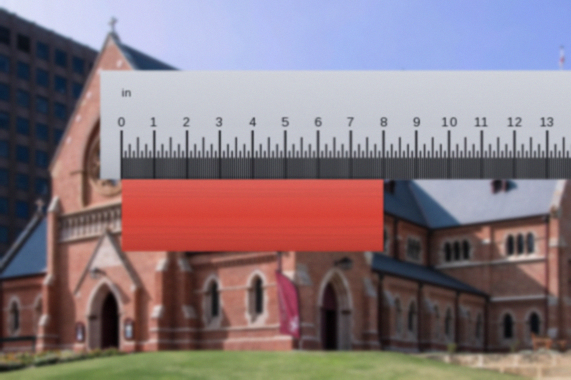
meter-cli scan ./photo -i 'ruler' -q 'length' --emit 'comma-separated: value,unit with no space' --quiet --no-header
8,in
